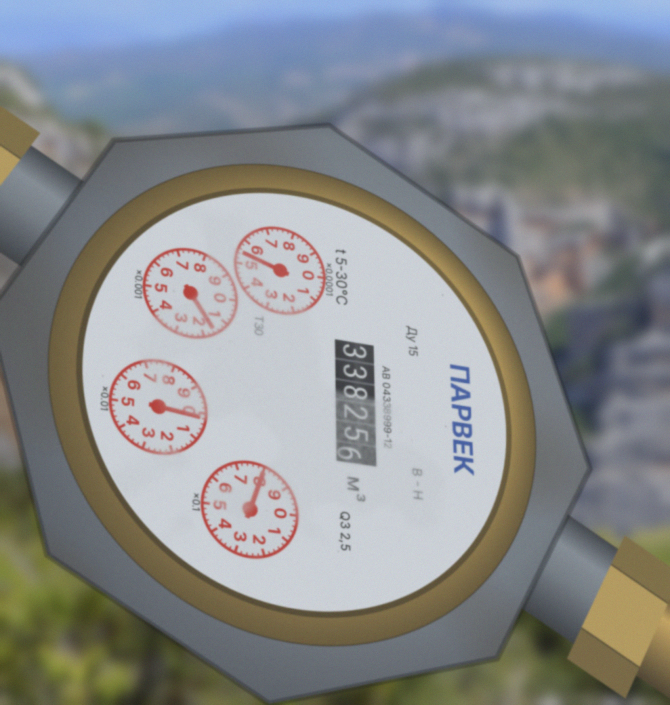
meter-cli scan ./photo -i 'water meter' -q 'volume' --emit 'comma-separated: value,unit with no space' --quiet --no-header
338255.8015,m³
